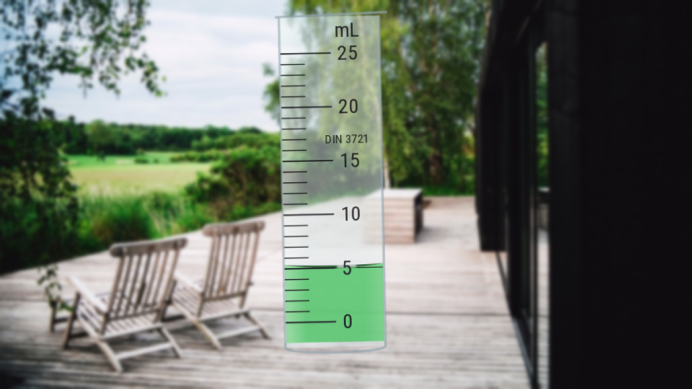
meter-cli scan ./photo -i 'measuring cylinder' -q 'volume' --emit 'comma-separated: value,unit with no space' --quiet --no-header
5,mL
